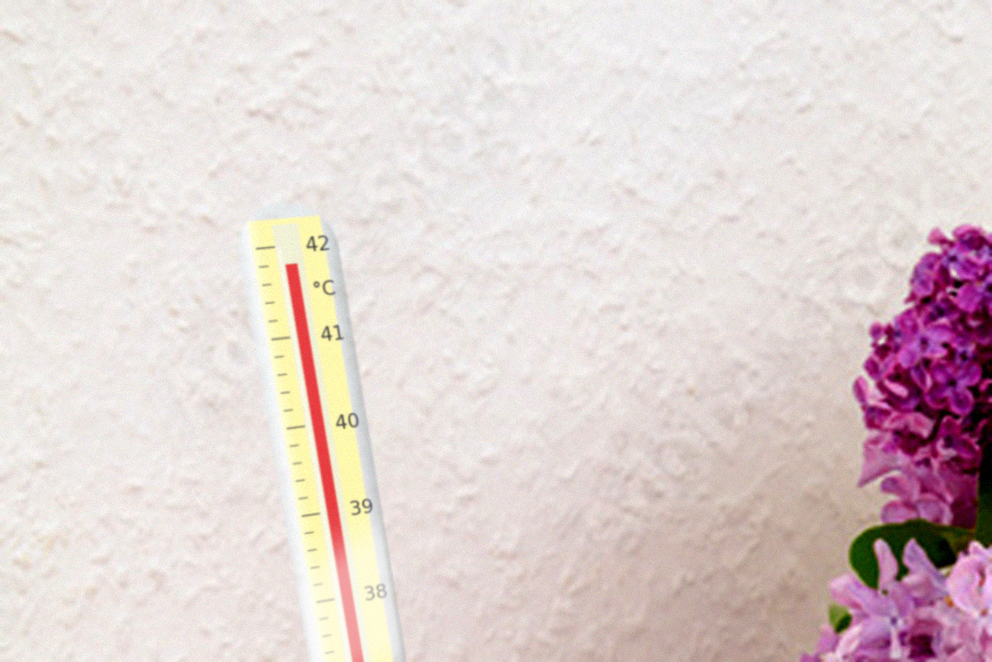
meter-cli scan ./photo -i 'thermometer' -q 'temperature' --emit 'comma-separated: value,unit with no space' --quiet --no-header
41.8,°C
